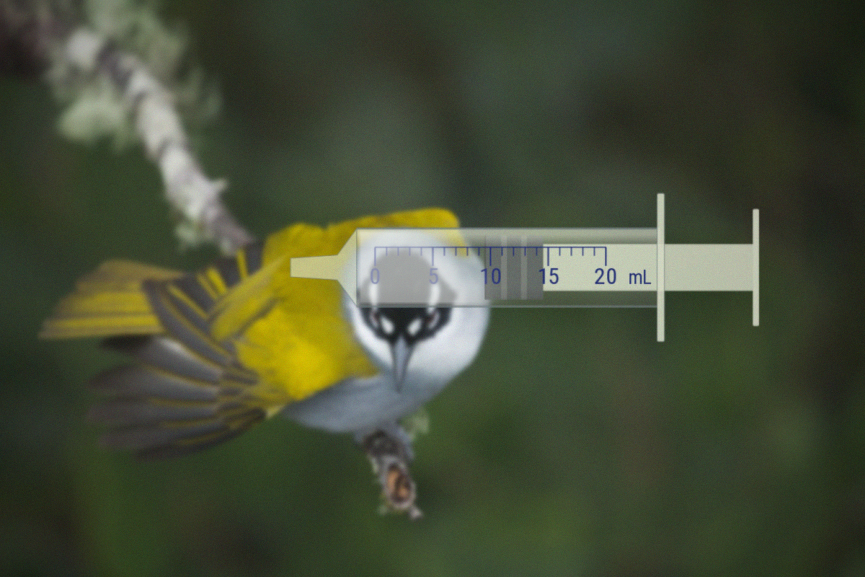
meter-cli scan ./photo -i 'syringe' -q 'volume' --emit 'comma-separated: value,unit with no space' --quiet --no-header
9.5,mL
